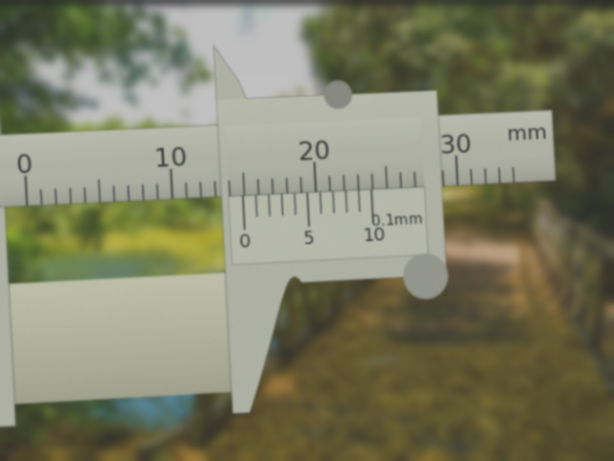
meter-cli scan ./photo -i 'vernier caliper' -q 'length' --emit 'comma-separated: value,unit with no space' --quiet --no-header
14.9,mm
